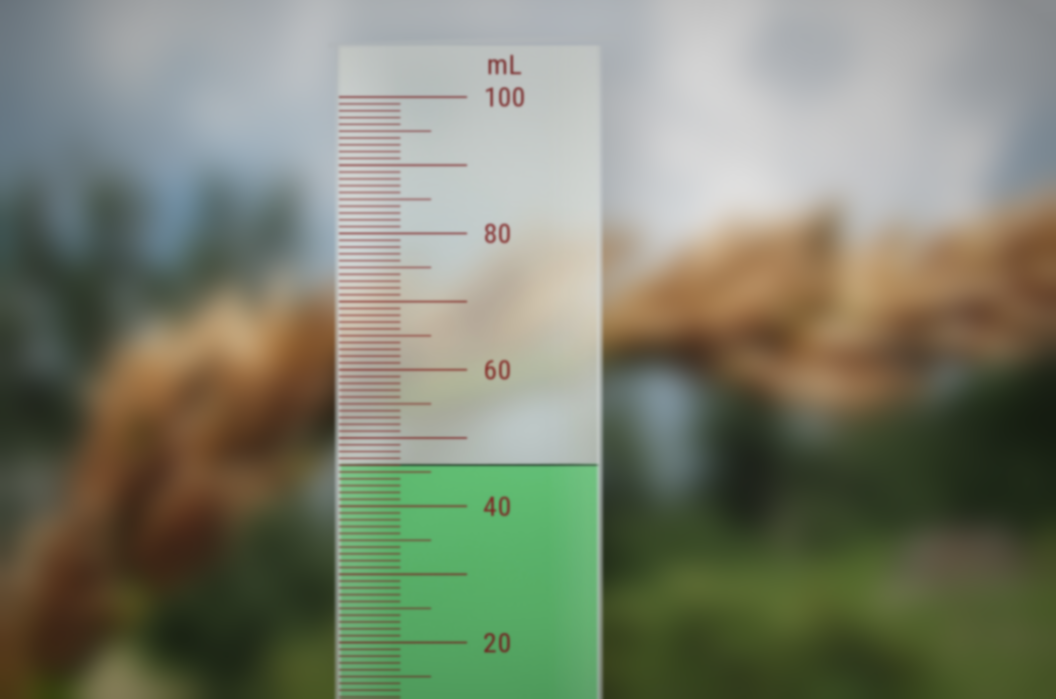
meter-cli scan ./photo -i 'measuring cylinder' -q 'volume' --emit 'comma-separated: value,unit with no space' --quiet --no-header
46,mL
